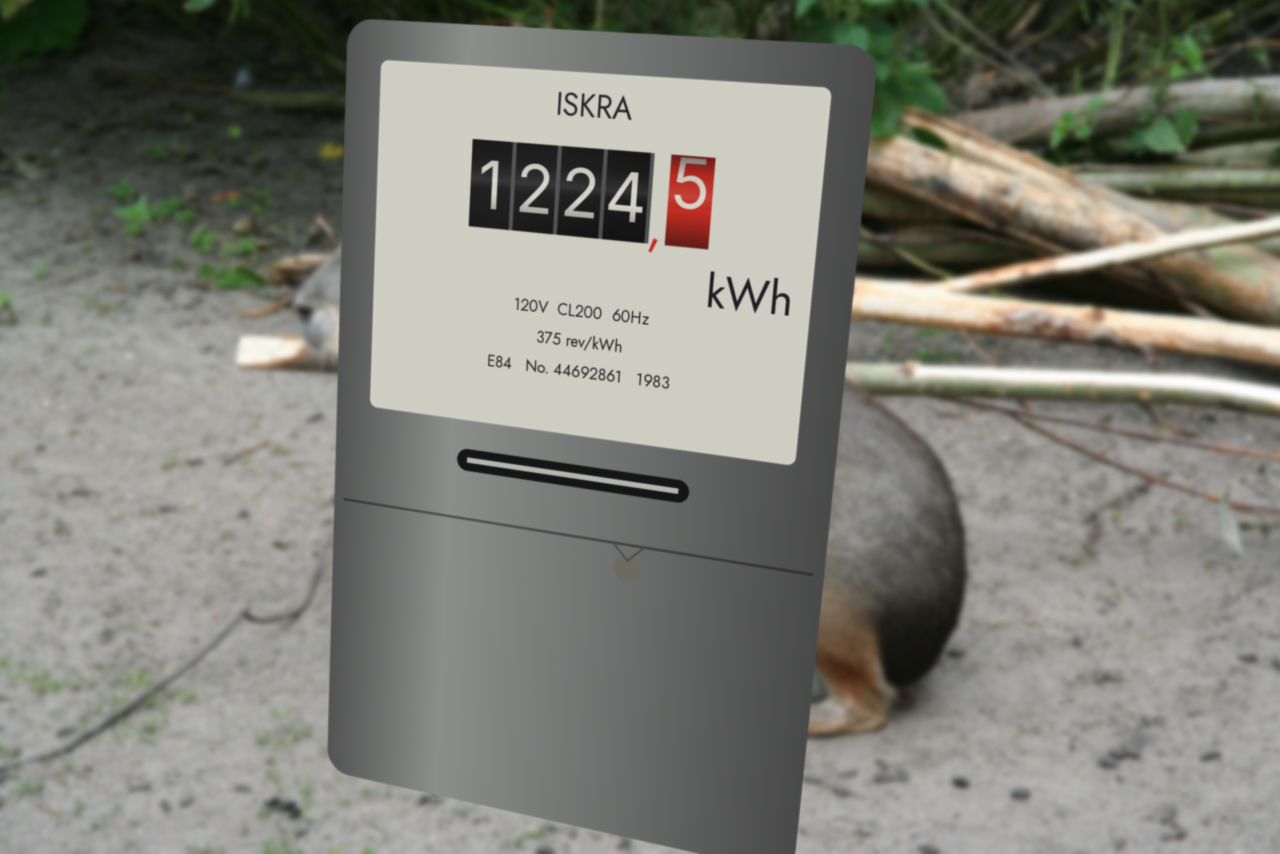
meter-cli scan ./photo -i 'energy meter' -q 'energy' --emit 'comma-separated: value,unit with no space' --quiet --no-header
1224.5,kWh
